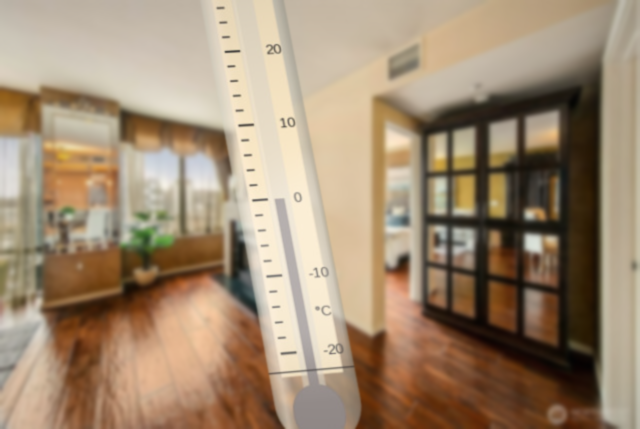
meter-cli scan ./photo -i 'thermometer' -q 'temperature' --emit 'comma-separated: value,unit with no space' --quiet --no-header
0,°C
